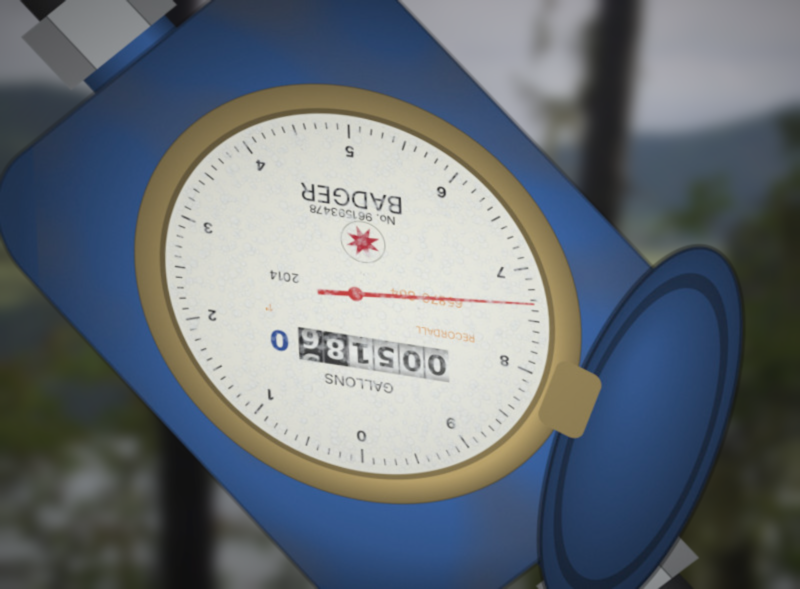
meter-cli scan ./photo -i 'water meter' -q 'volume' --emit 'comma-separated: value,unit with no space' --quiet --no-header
51857.3,gal
